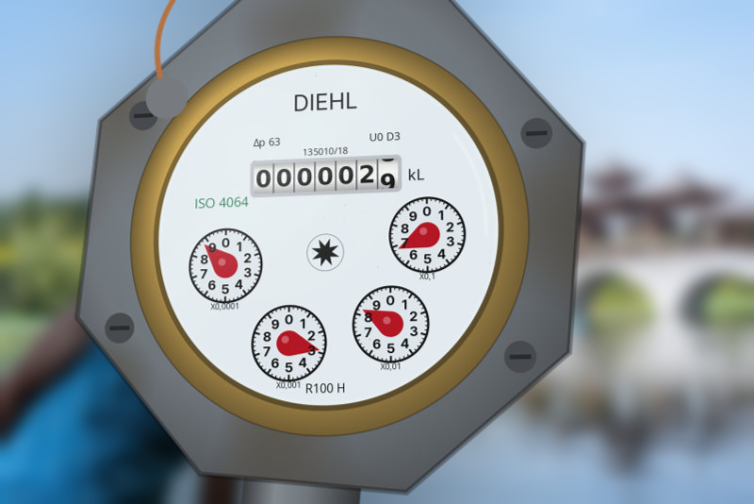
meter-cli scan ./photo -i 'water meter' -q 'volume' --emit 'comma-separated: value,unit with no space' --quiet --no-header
28.6828,kL
